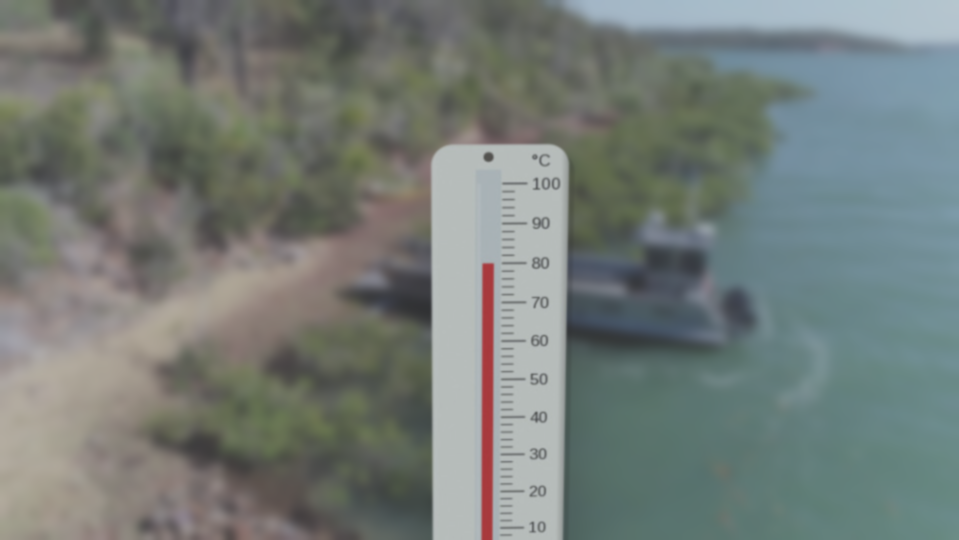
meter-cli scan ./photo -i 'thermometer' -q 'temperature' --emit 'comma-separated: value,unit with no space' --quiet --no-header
80,°C
